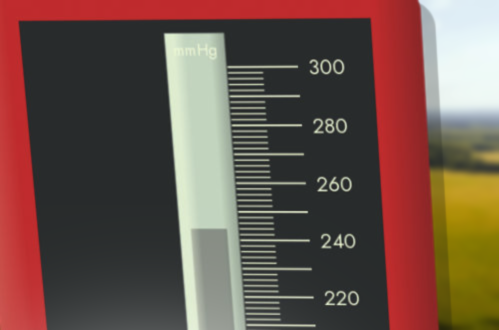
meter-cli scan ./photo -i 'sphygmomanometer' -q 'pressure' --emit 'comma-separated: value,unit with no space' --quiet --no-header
244,mmHg
